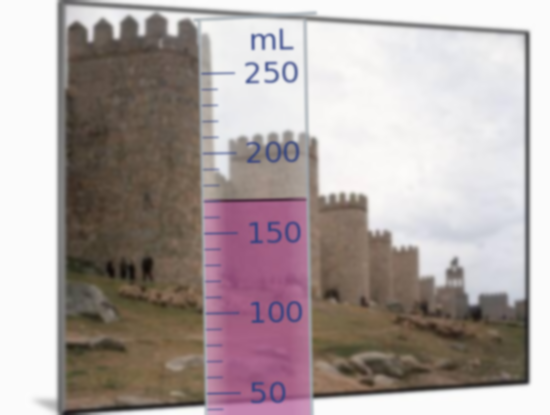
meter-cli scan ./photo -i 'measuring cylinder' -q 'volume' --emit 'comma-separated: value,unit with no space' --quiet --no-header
170,mL
